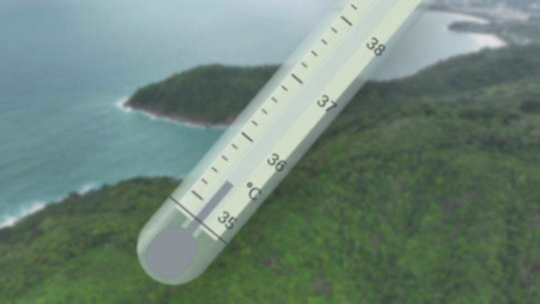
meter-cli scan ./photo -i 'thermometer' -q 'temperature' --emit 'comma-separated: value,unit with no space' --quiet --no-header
35.4,°C
